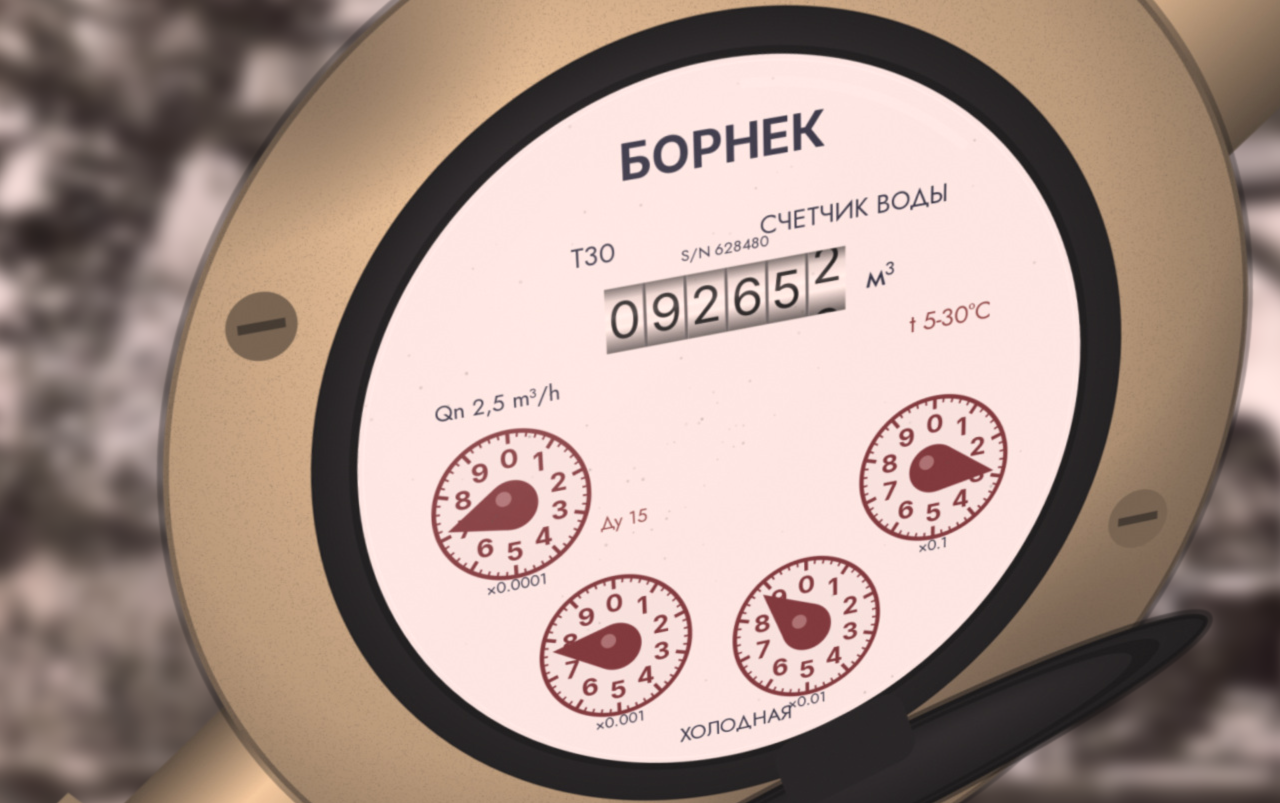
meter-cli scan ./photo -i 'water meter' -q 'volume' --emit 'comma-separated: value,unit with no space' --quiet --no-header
92652.2877,m³
